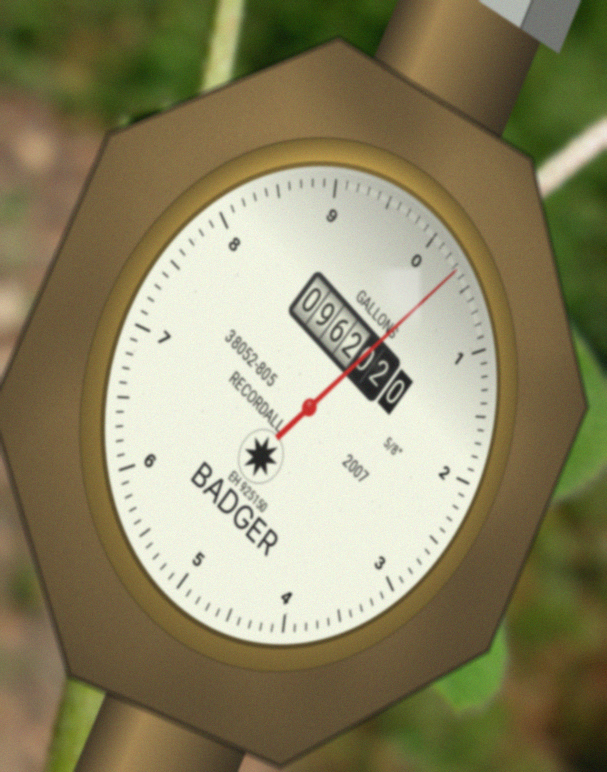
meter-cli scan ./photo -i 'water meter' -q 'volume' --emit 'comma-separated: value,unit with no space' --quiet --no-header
962020.3,gal
